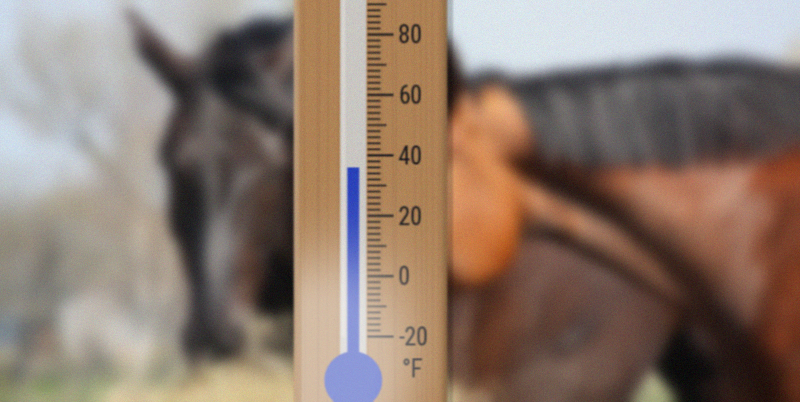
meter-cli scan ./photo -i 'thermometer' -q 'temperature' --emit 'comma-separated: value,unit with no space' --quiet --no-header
36,°F
